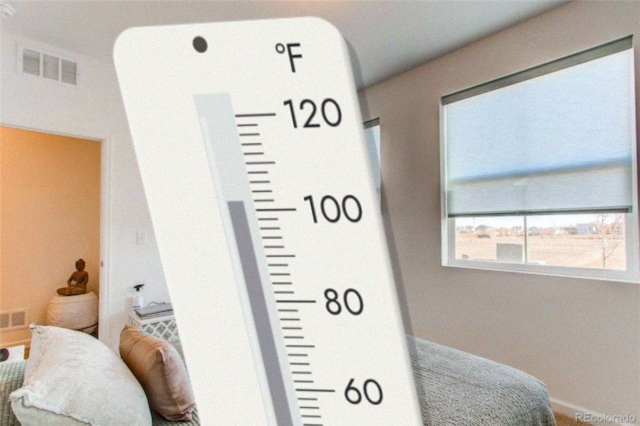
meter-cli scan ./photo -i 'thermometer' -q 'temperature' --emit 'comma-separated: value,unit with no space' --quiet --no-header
102,°F
